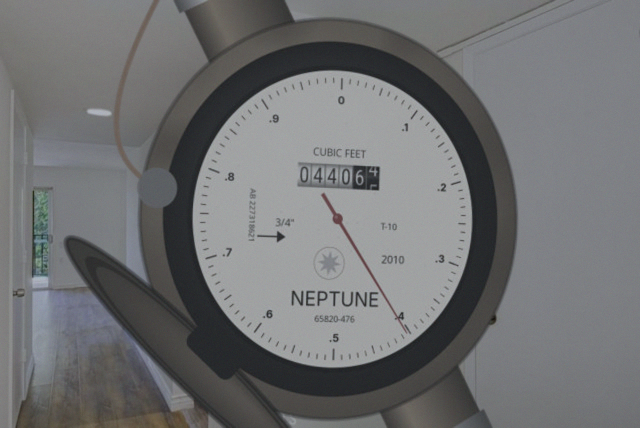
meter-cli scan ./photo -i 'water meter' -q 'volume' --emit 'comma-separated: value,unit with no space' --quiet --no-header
44064.40,ft³
